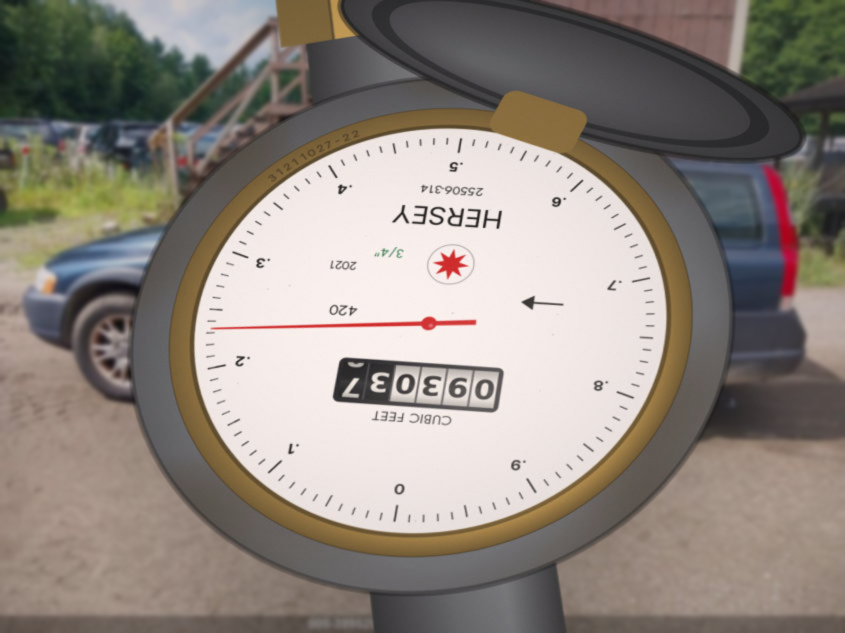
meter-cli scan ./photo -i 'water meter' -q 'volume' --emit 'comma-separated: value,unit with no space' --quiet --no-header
93037.23,ft³
